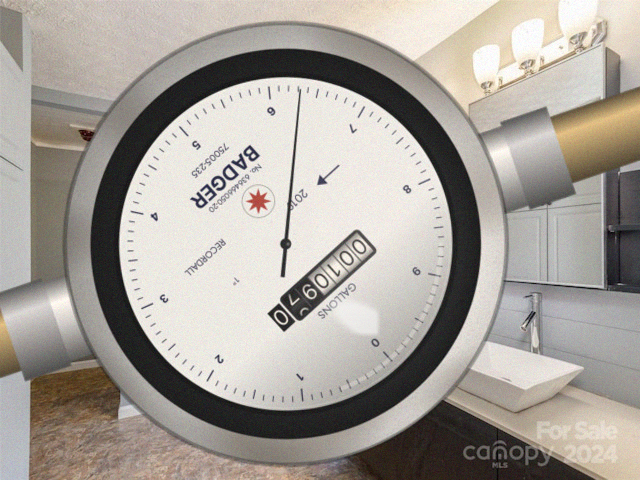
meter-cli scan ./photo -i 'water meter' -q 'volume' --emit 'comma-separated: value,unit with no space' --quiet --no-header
10966.3,gal
